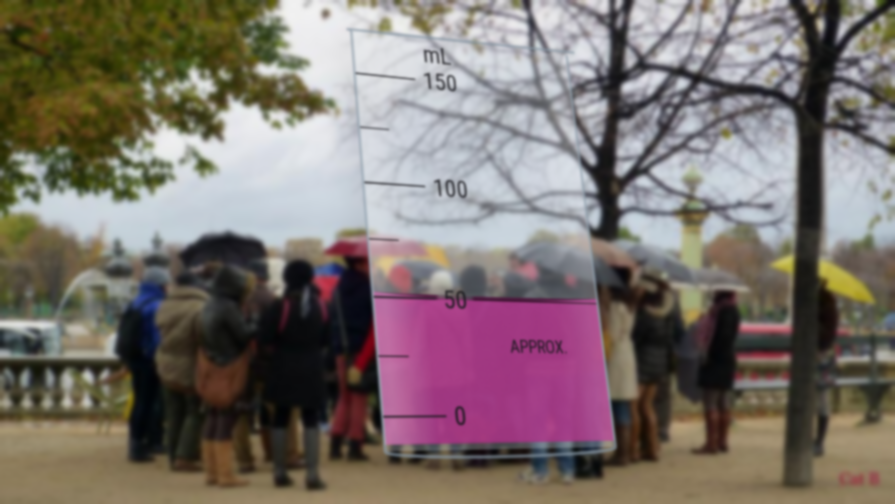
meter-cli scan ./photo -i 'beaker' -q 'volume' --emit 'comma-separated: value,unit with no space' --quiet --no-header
50,mL
